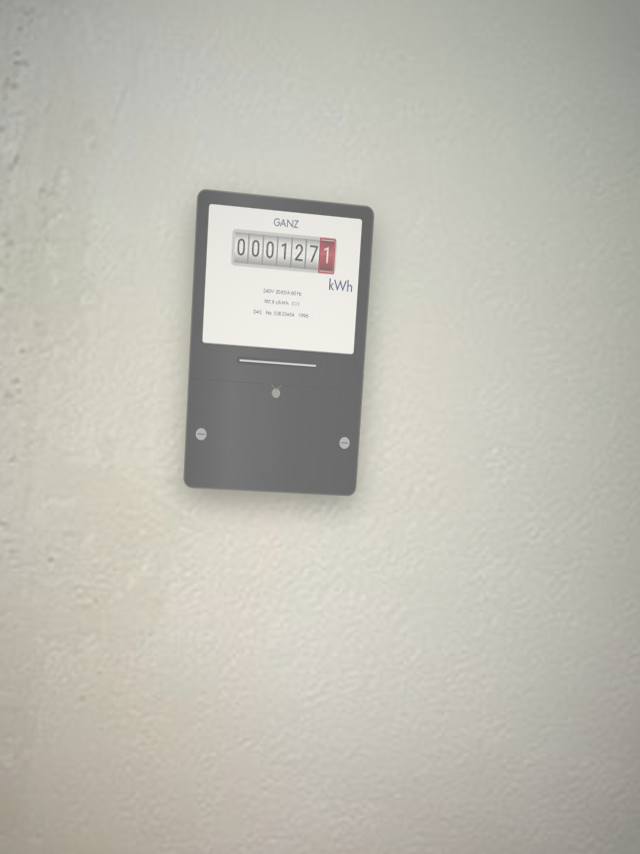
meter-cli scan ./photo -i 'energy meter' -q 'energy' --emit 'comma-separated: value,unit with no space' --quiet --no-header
127.1,kWh
